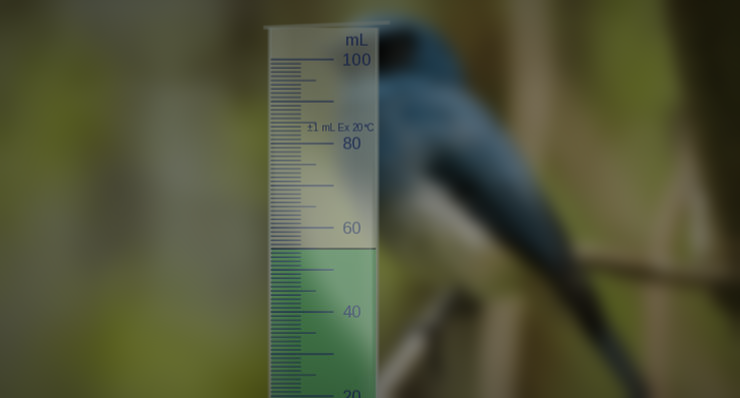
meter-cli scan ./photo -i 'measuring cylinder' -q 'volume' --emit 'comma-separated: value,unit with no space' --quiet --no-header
55,mL
